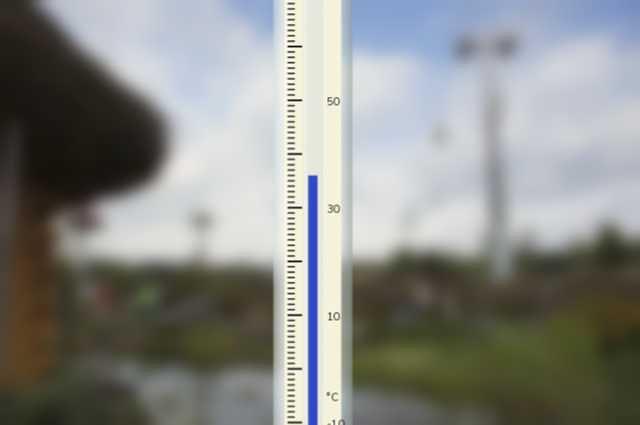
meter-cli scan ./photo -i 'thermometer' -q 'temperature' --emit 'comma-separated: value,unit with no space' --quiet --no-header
36,°C
